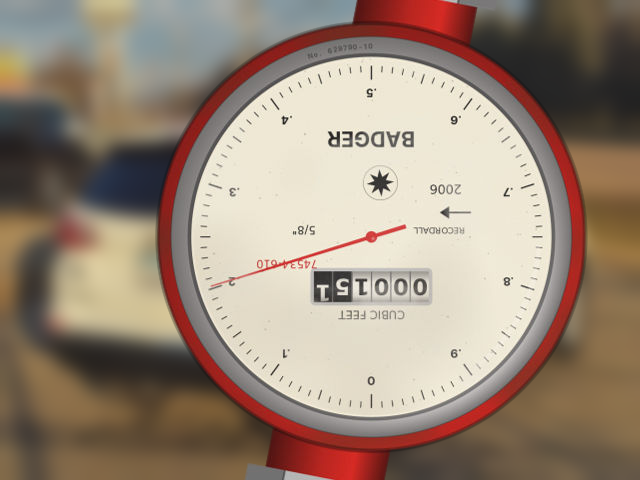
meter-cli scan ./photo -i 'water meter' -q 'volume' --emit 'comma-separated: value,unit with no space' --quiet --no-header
151.20,ft³
